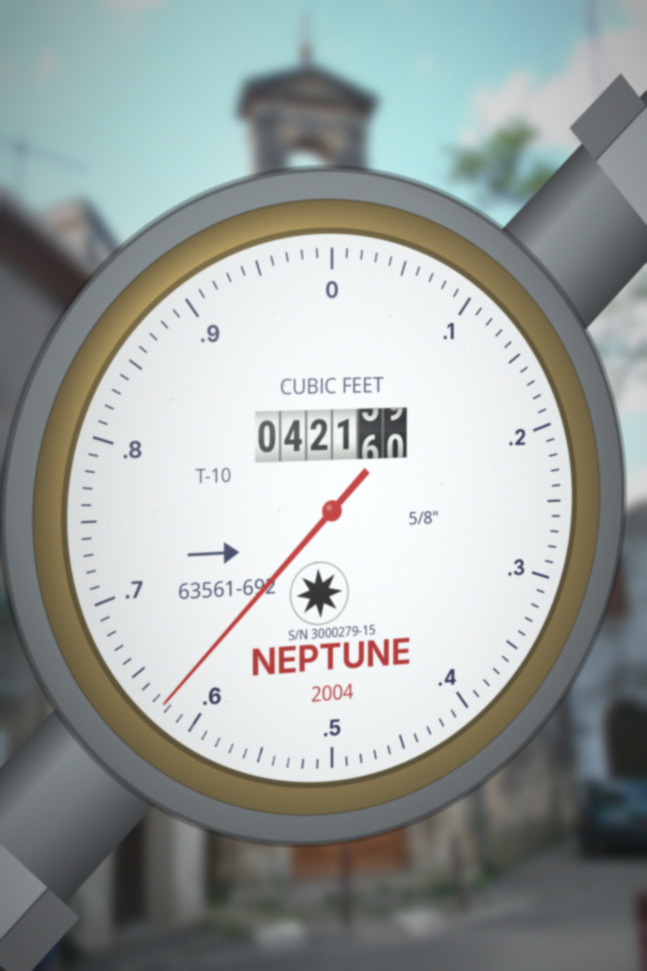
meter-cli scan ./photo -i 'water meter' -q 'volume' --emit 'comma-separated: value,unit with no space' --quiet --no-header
42159.62,ft³
